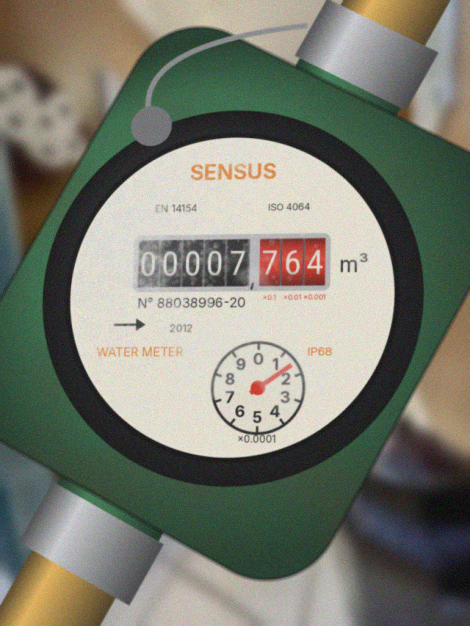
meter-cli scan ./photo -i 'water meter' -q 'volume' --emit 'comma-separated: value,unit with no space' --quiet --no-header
7.7641,m³
